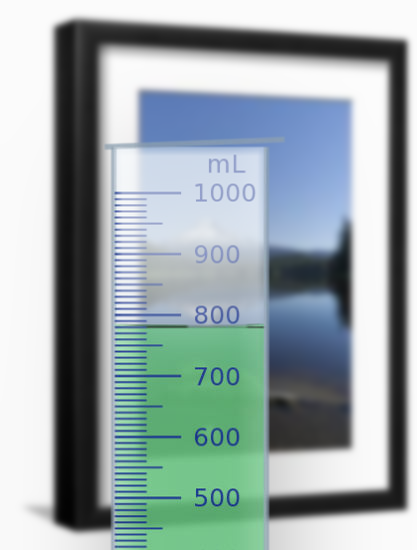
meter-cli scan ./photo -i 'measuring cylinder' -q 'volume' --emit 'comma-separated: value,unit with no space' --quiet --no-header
780,mL
